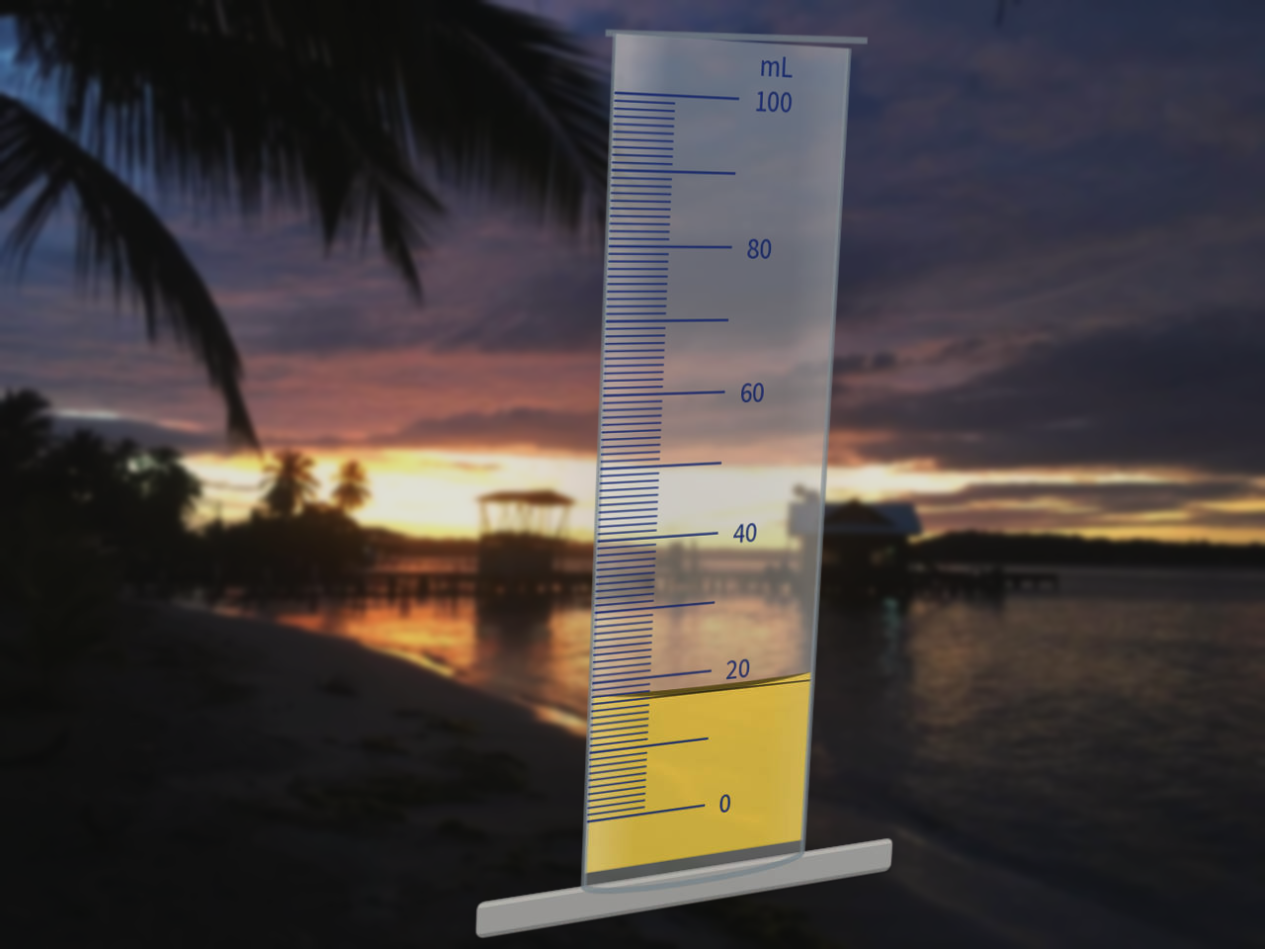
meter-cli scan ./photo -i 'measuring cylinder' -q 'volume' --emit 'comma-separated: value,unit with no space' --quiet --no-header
17,mL
